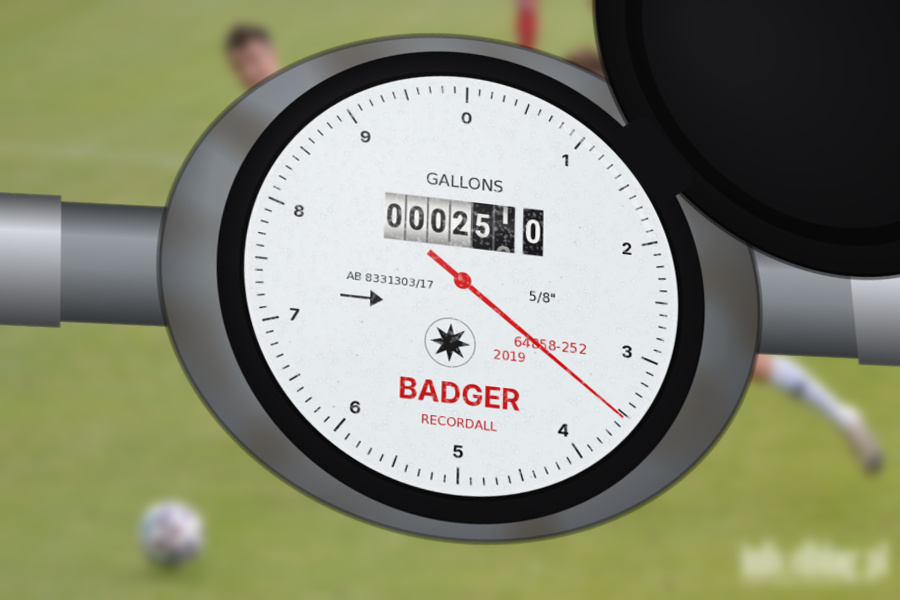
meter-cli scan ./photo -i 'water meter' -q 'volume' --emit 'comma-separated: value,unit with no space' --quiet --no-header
2513.5,gal
